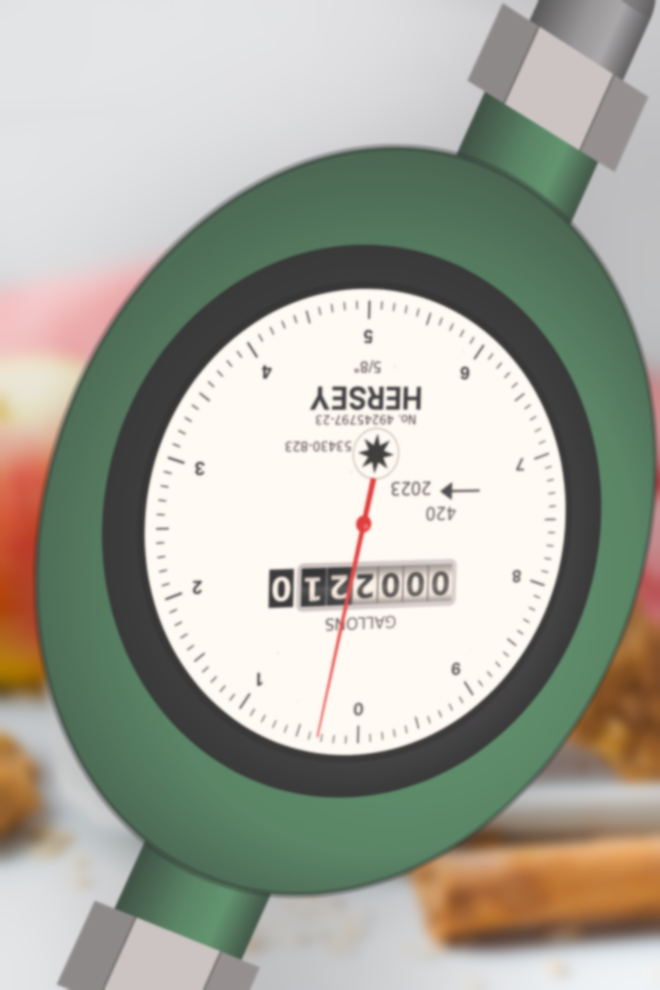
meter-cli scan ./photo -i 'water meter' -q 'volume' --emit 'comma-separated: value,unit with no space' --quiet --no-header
2210.3,gal
